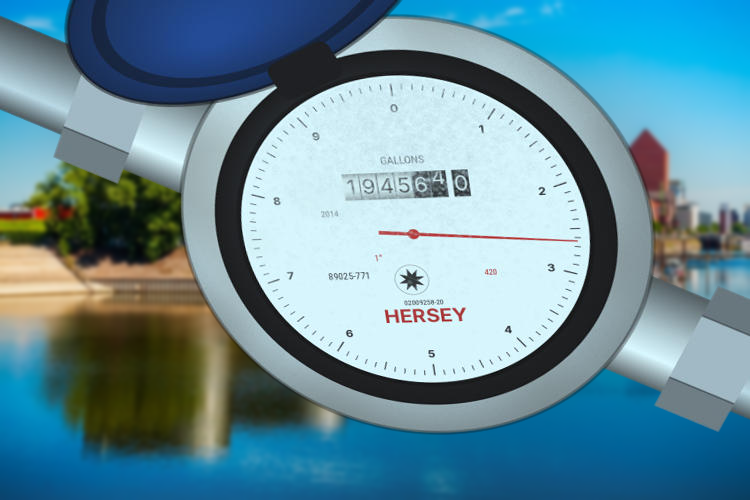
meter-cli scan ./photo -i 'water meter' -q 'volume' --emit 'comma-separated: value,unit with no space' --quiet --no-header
1945642.6,gal
